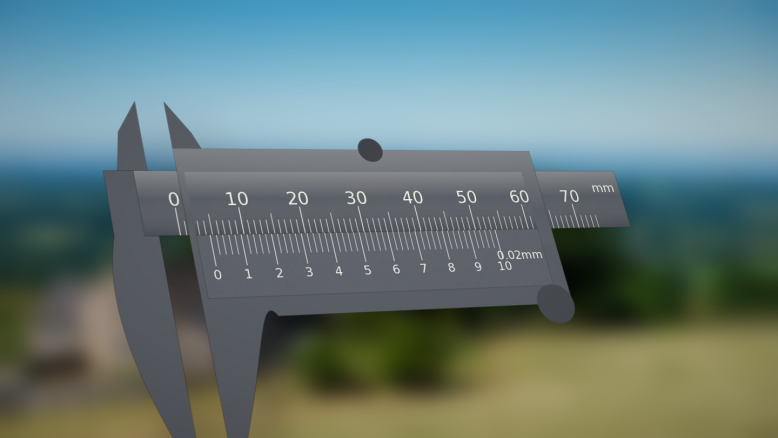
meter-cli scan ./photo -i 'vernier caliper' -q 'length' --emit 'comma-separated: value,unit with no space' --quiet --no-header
4.6,mm
